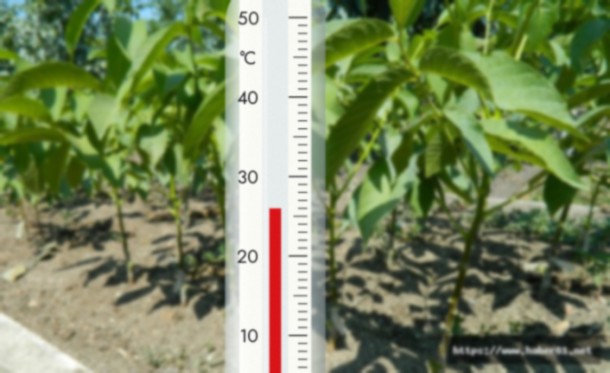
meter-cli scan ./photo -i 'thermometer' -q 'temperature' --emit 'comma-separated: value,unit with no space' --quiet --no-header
26,°C
